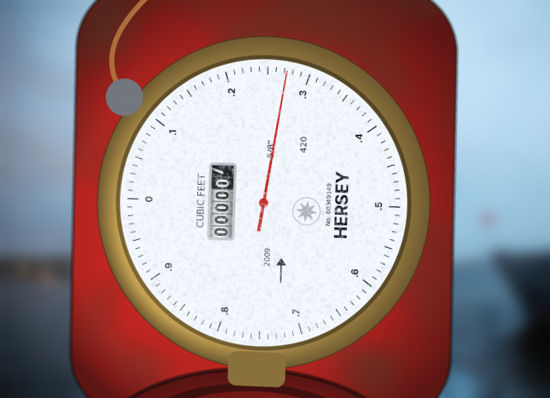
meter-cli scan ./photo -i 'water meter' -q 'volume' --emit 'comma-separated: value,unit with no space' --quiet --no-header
7.27,ft³
